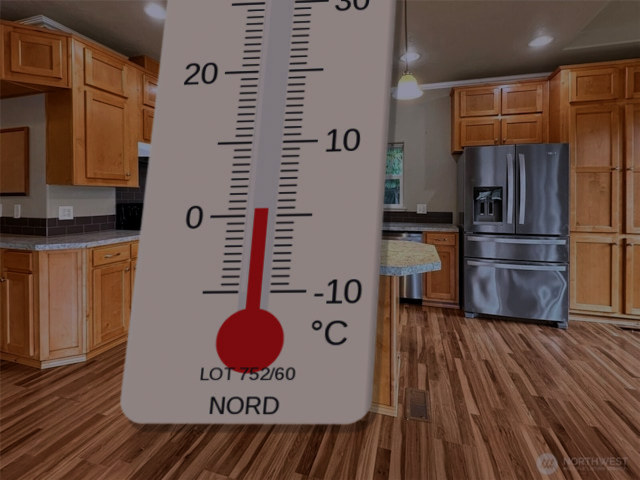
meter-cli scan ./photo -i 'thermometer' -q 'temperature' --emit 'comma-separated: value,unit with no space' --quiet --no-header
1,°C
